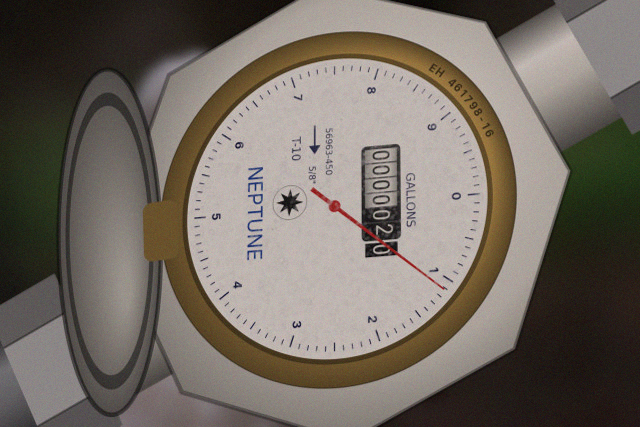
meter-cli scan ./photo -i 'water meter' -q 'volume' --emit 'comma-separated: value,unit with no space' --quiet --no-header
21.1,gal
